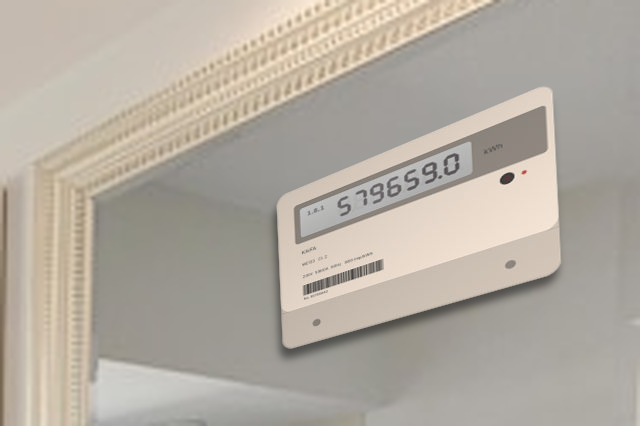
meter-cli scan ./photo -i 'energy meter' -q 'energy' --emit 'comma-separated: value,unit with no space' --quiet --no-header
579659.0,kWh
